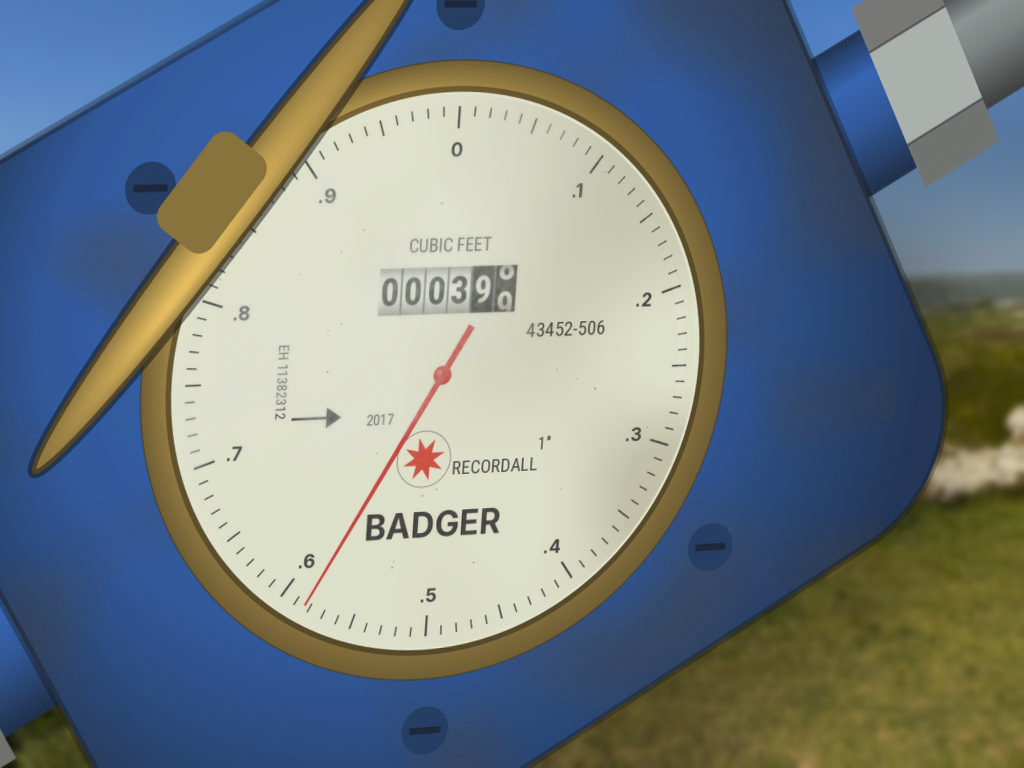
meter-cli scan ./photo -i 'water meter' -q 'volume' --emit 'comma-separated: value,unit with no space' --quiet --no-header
398.58,ft³
